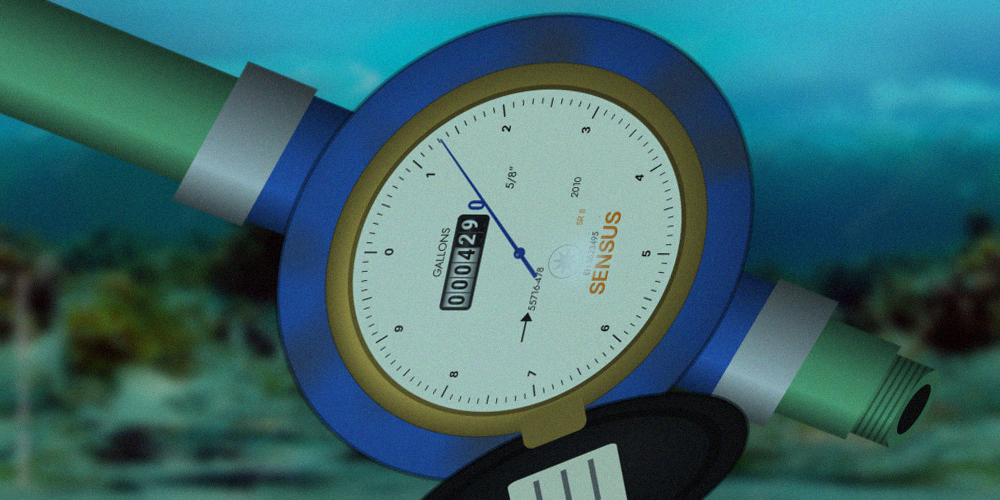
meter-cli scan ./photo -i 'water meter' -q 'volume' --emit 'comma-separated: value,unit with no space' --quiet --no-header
4291.3,gal
